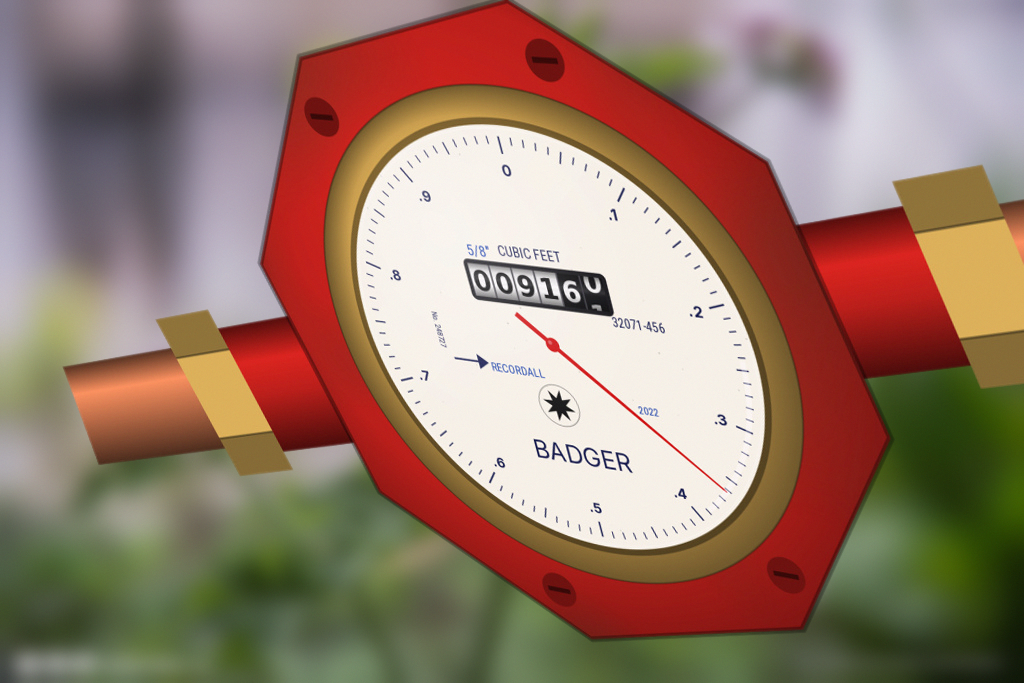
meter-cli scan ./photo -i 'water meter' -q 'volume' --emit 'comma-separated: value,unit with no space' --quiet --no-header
9160.36,ft³
